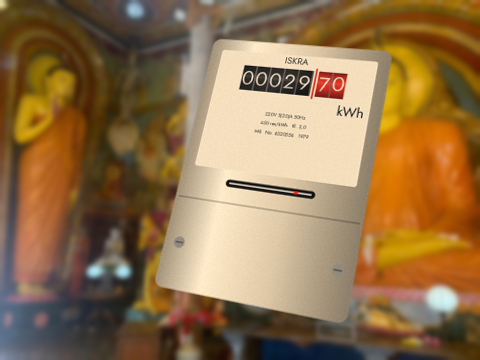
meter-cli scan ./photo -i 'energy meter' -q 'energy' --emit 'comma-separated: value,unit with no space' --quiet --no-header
29.70,kWh
